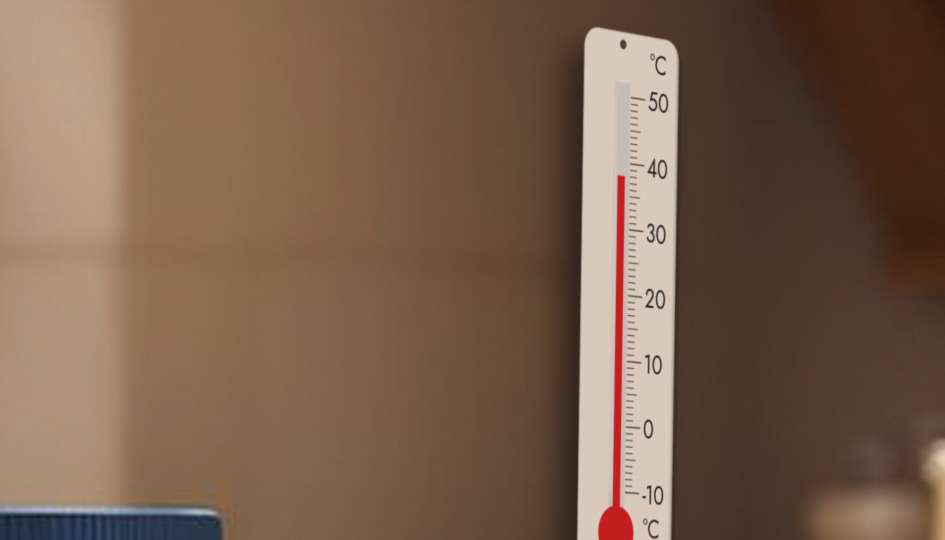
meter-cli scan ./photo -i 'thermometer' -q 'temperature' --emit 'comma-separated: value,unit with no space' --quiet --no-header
38,°C
